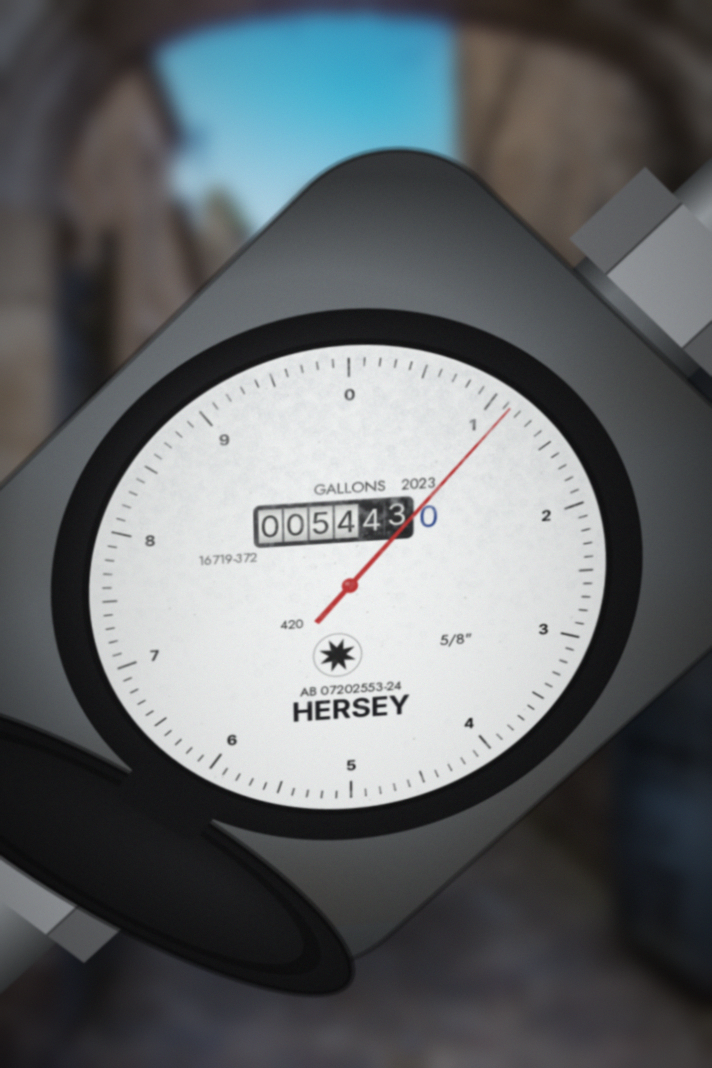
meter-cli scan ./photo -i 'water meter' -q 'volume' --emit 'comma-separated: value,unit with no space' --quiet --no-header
54431.1,gal
